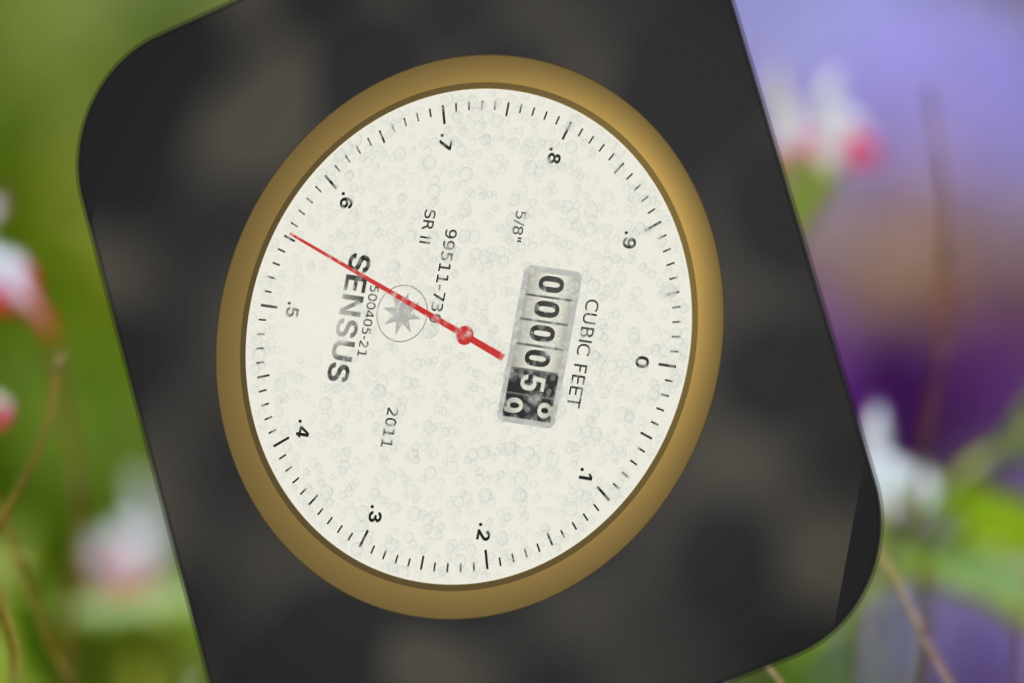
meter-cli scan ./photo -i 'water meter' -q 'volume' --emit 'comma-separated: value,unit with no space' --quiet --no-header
58.55,ft³
